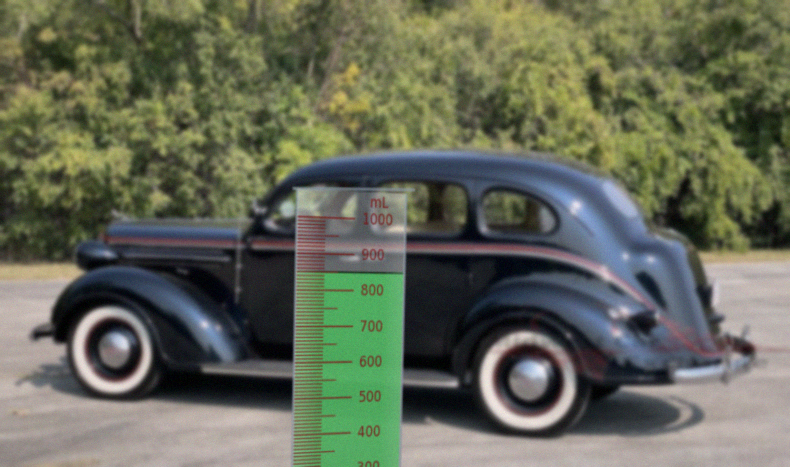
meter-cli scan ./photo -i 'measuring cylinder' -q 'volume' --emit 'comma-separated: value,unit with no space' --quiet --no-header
850,mL
